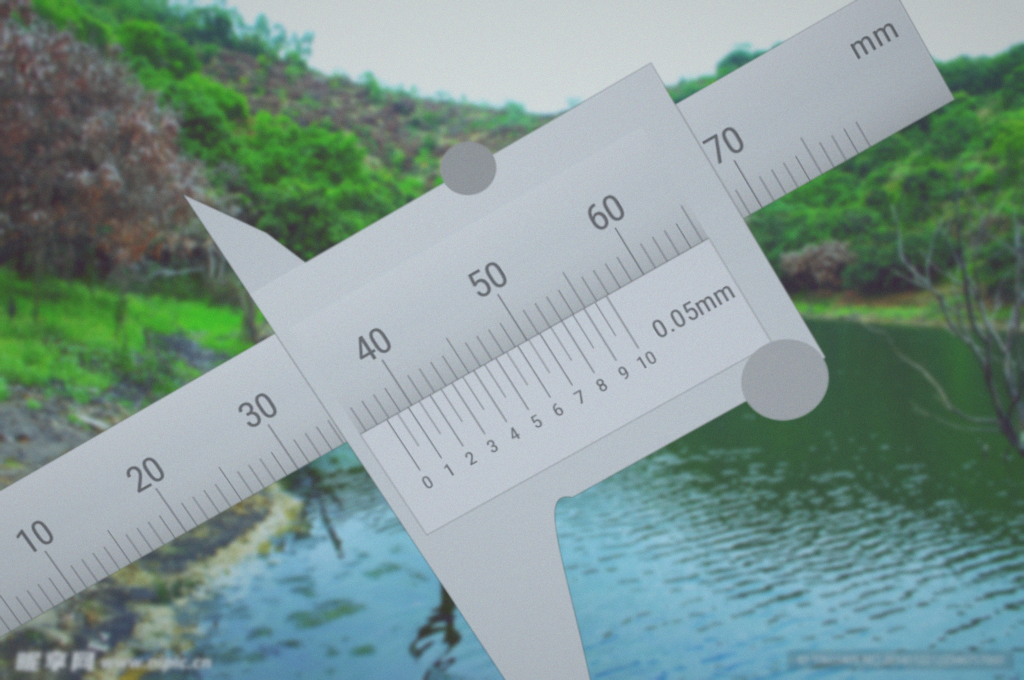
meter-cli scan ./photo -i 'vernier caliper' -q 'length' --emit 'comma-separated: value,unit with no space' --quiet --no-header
37.8,mm
